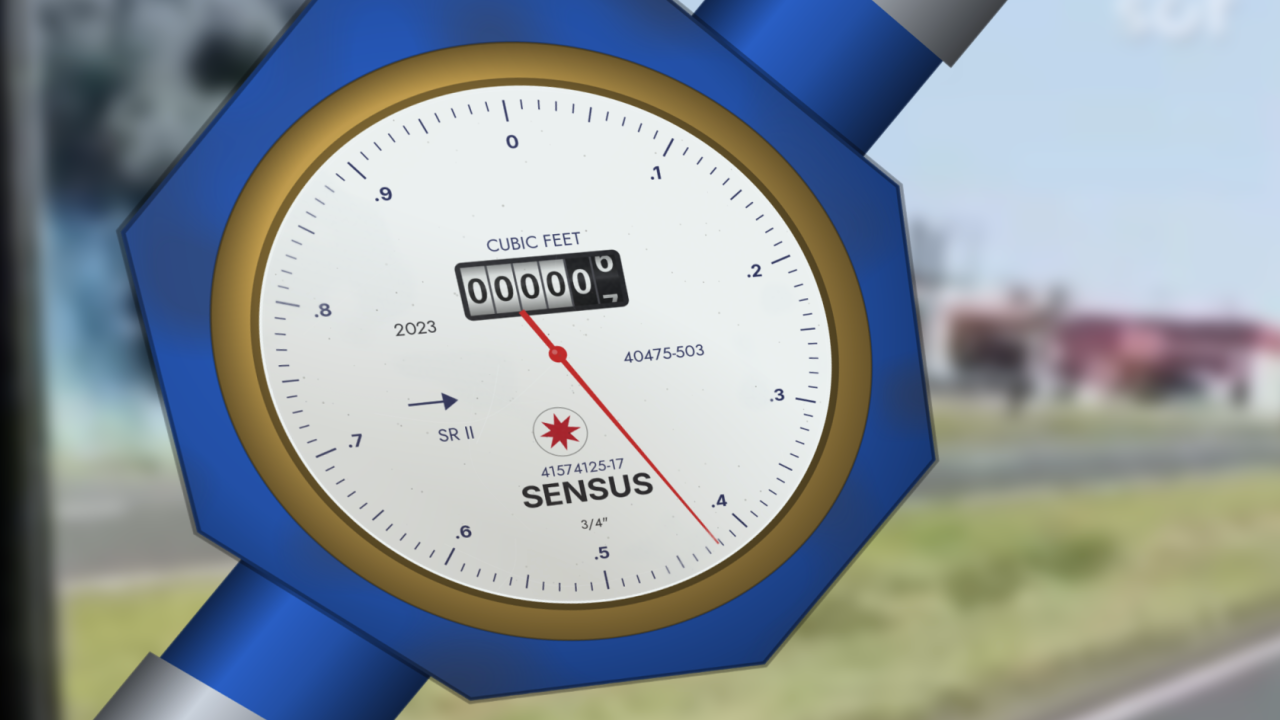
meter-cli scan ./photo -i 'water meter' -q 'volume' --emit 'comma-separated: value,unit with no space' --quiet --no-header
6.42,ft³
